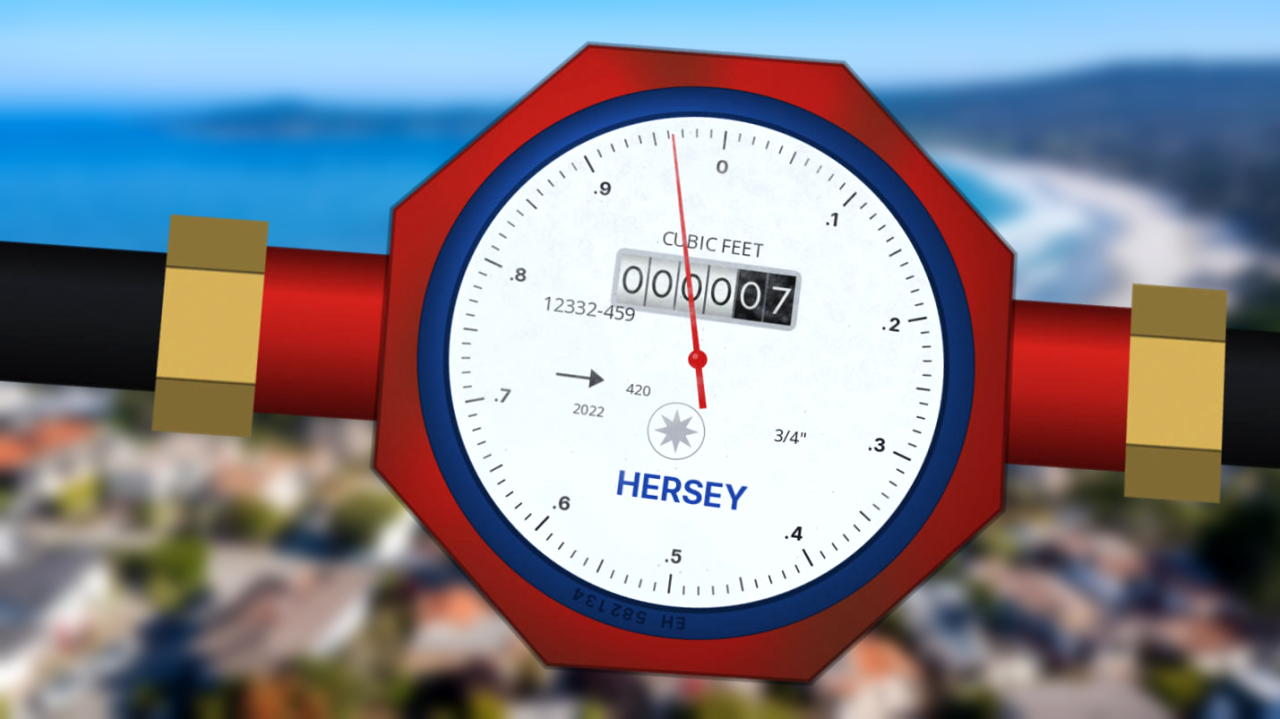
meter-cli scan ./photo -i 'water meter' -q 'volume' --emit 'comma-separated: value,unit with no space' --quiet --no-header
6.96,ft³
